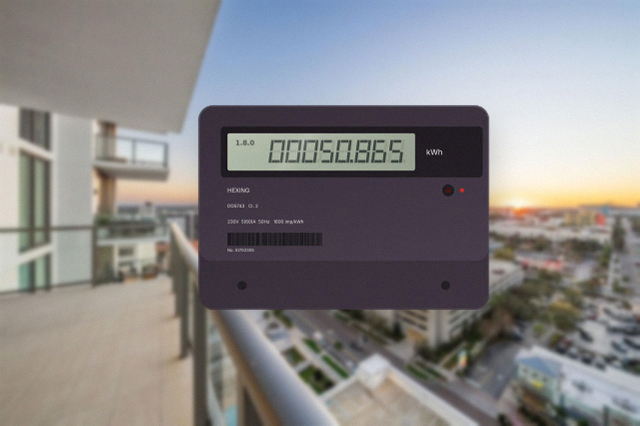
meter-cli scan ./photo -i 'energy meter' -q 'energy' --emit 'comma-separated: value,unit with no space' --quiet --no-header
50.865,kWh
